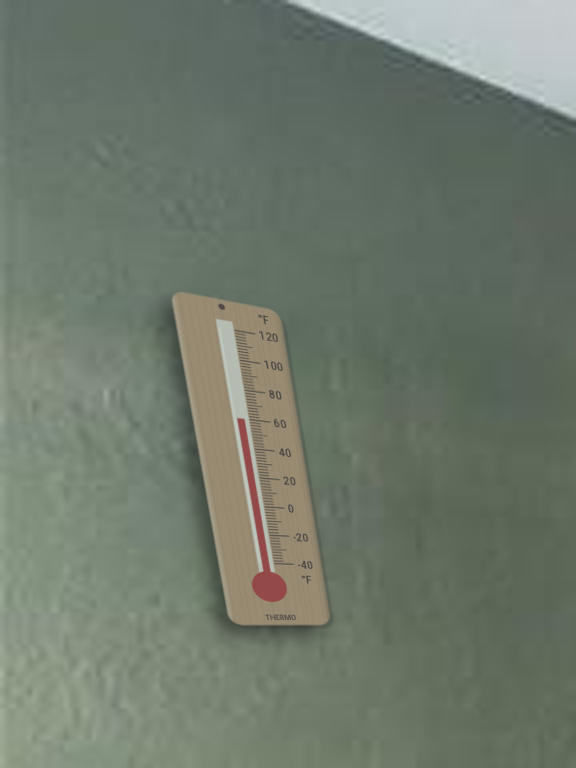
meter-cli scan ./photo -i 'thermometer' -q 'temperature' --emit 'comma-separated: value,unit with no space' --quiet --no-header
60,°F
